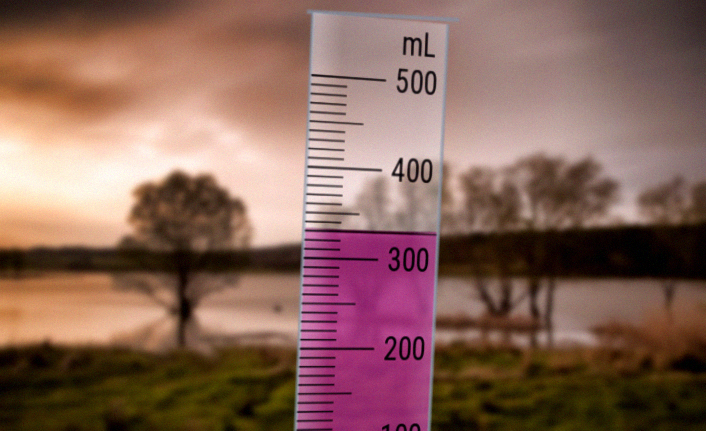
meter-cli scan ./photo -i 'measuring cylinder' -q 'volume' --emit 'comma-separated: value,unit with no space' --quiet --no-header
330,mL
